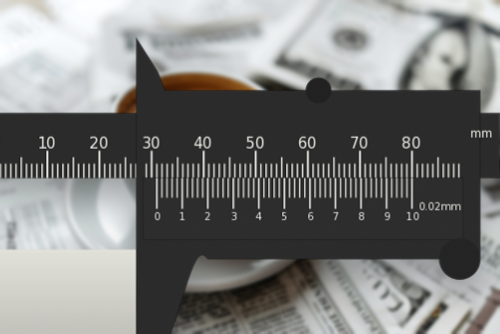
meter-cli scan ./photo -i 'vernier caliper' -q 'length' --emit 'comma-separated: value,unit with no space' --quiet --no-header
31.0,mm
